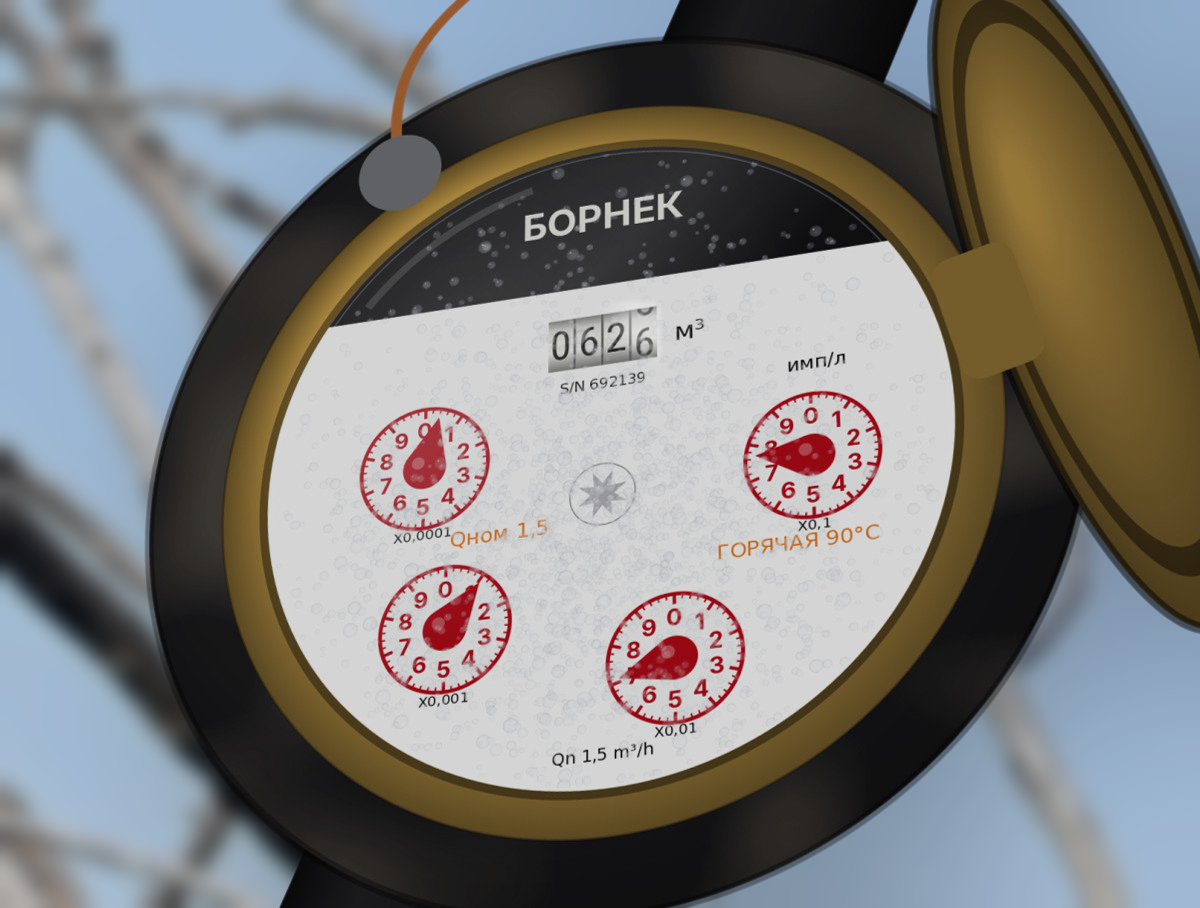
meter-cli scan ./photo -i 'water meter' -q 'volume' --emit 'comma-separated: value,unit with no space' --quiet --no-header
625.7710,m³
